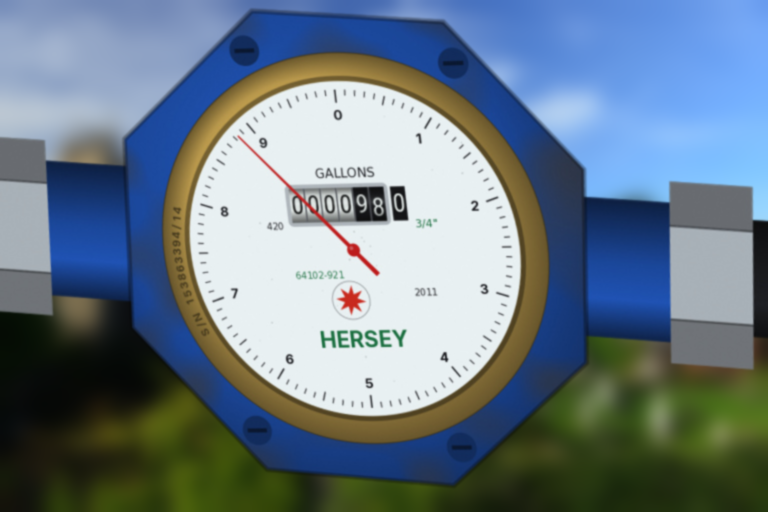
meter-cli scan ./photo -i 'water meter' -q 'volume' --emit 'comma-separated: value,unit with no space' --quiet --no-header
978.8,gal
